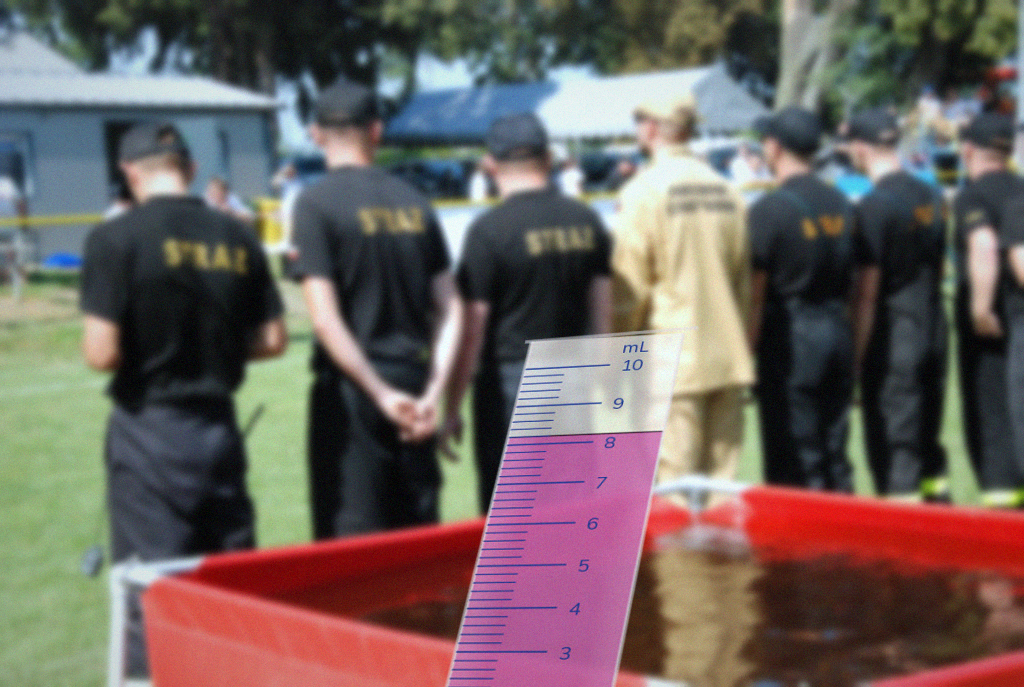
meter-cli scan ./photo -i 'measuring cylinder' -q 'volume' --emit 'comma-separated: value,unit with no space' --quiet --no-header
8.2,mL
